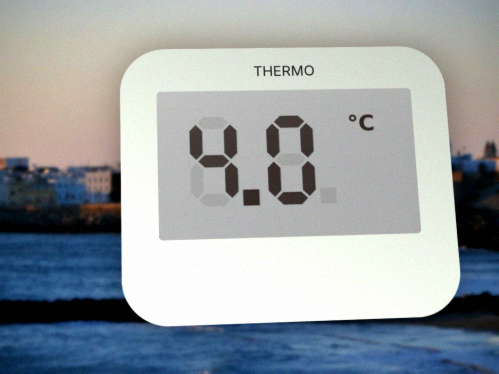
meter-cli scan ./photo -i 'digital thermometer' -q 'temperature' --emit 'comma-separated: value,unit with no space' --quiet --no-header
4.0,°C
